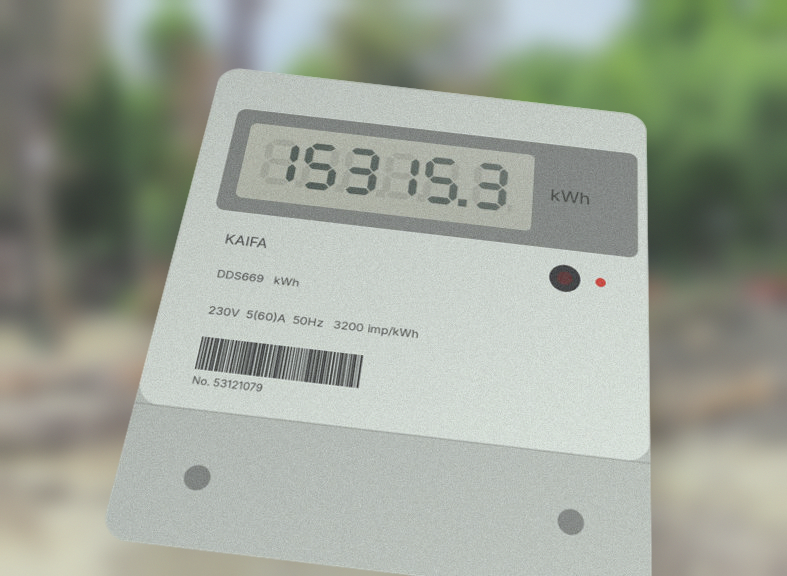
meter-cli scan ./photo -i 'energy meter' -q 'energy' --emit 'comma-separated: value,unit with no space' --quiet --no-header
15315.3,kWh
